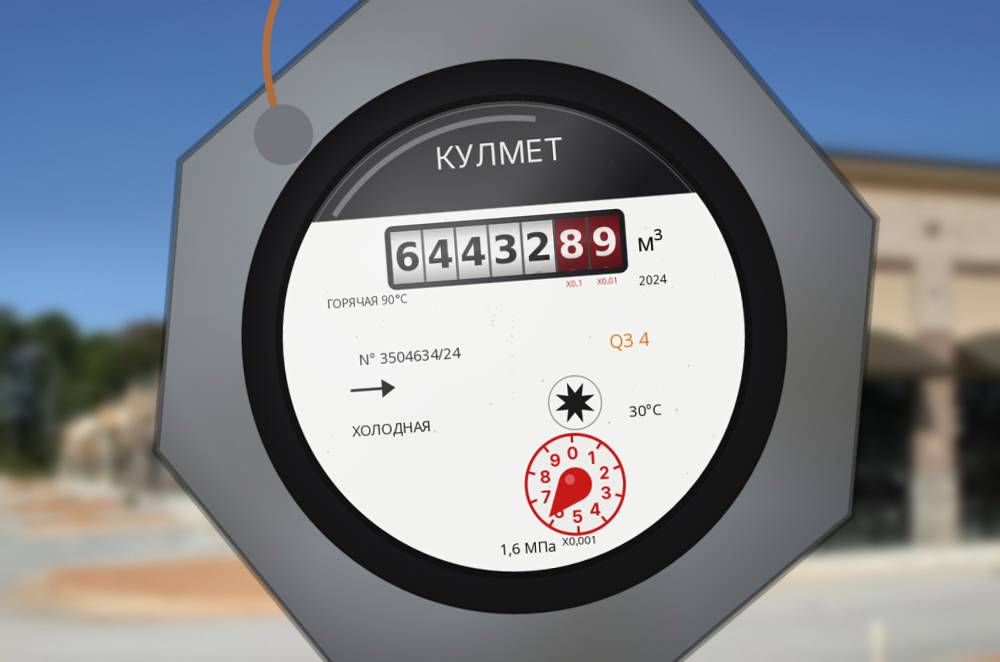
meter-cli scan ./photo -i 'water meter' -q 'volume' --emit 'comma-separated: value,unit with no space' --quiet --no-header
64432.896,m³
